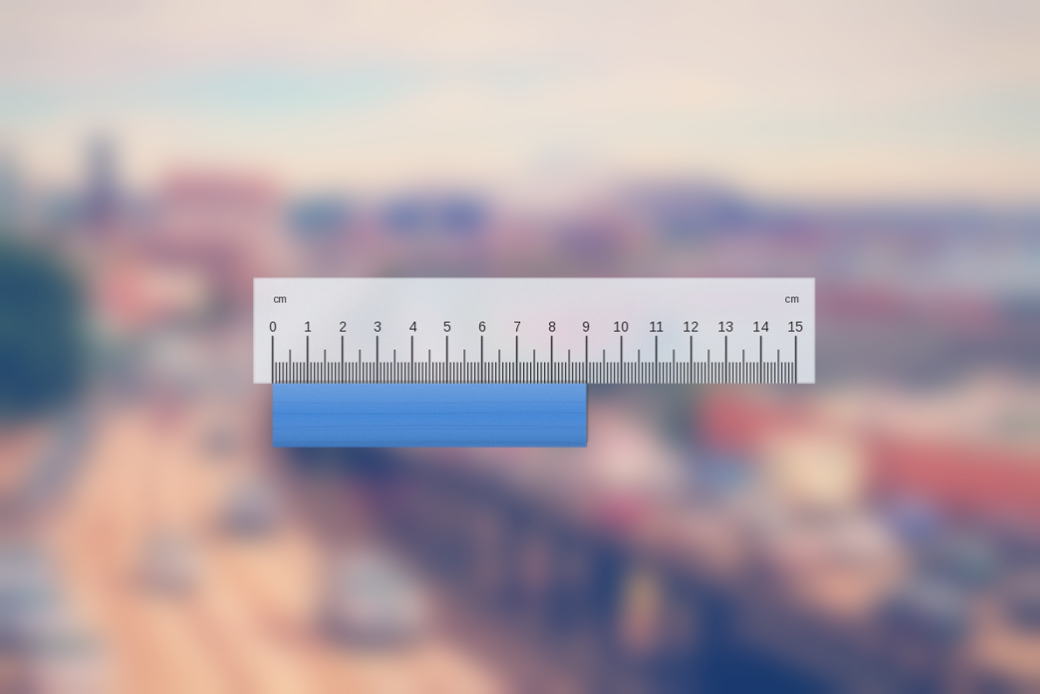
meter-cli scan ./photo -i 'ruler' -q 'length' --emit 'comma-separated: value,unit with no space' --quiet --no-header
9,cm
